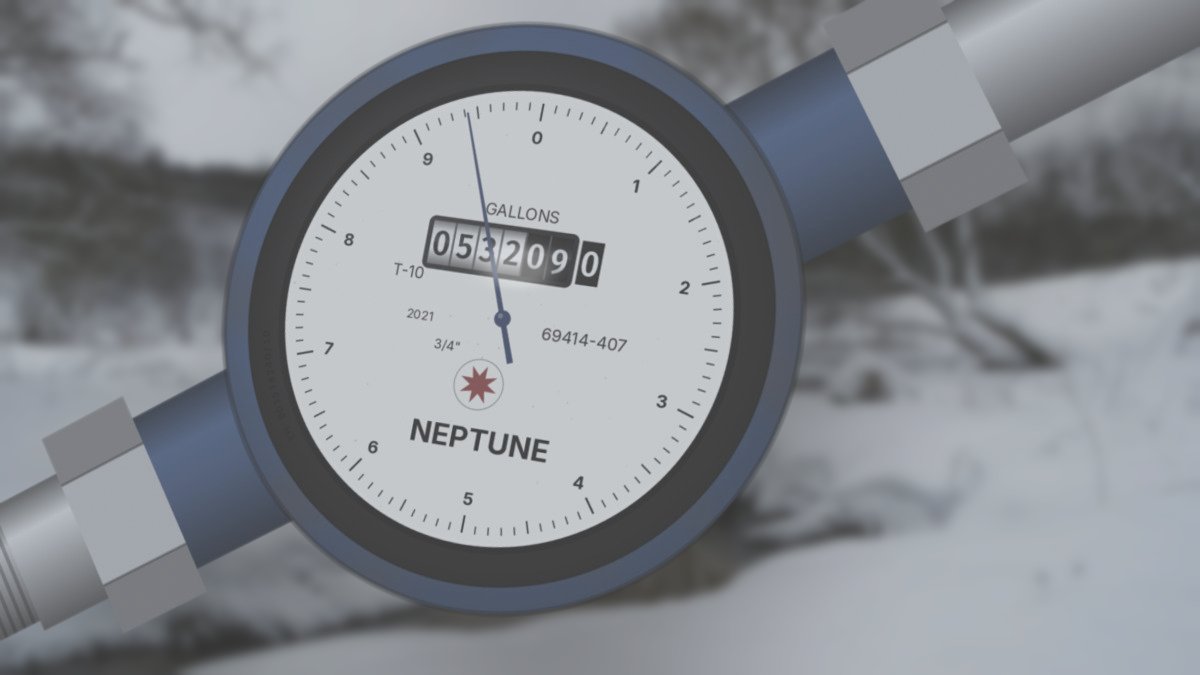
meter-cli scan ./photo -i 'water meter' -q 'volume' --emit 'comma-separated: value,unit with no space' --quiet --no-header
532089.4,gal
